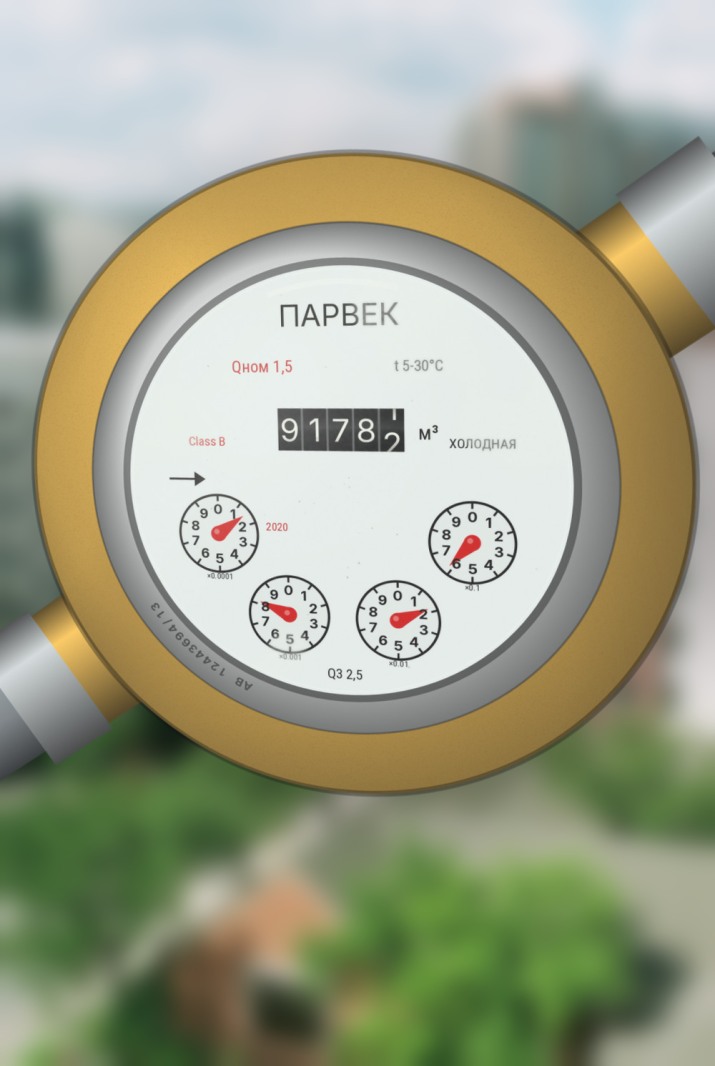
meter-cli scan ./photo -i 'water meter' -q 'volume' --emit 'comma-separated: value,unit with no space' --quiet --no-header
91781.6181,m³
